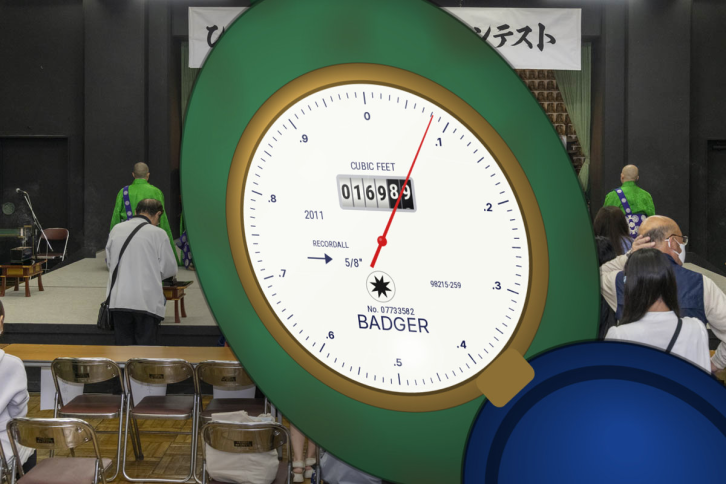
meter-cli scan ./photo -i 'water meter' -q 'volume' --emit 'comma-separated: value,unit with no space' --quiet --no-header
16989.08,ft³
